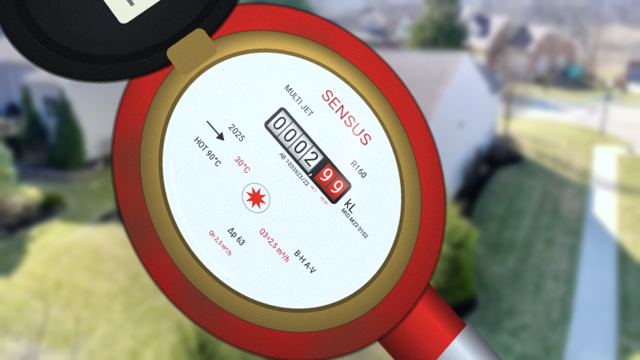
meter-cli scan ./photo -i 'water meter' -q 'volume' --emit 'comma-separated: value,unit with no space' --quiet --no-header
2.99,kL
